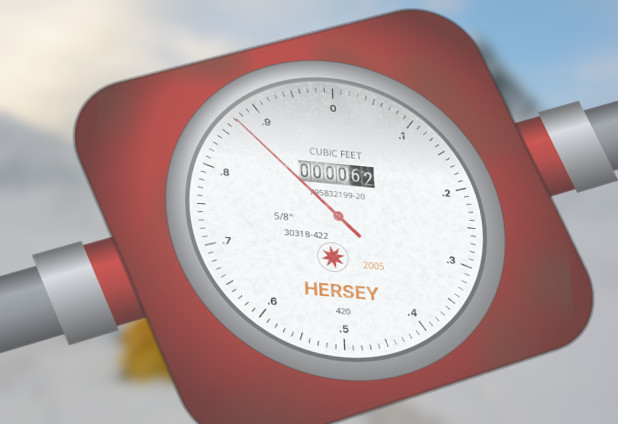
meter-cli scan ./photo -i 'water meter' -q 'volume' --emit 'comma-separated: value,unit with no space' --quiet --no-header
61.87,ft³
